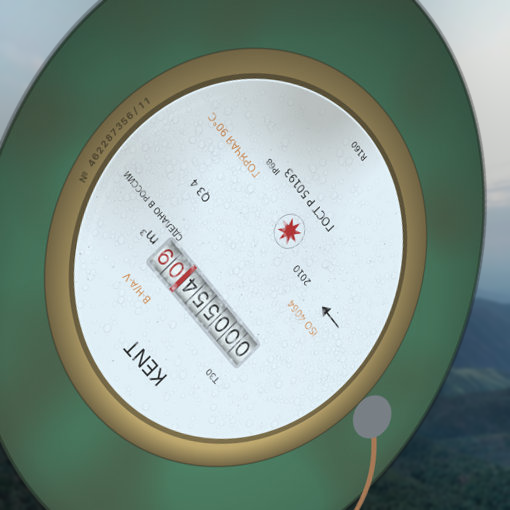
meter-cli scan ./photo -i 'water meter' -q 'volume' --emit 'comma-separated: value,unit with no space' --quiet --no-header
554.09,m³
